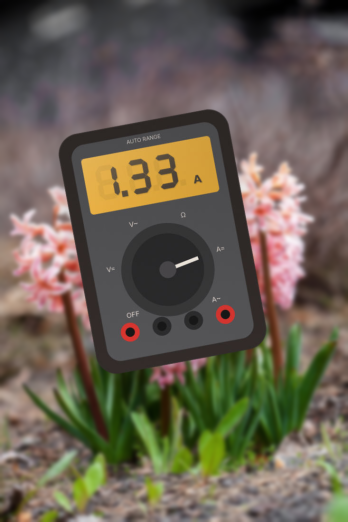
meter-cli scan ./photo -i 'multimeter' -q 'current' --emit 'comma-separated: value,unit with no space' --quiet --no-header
1.33,A
